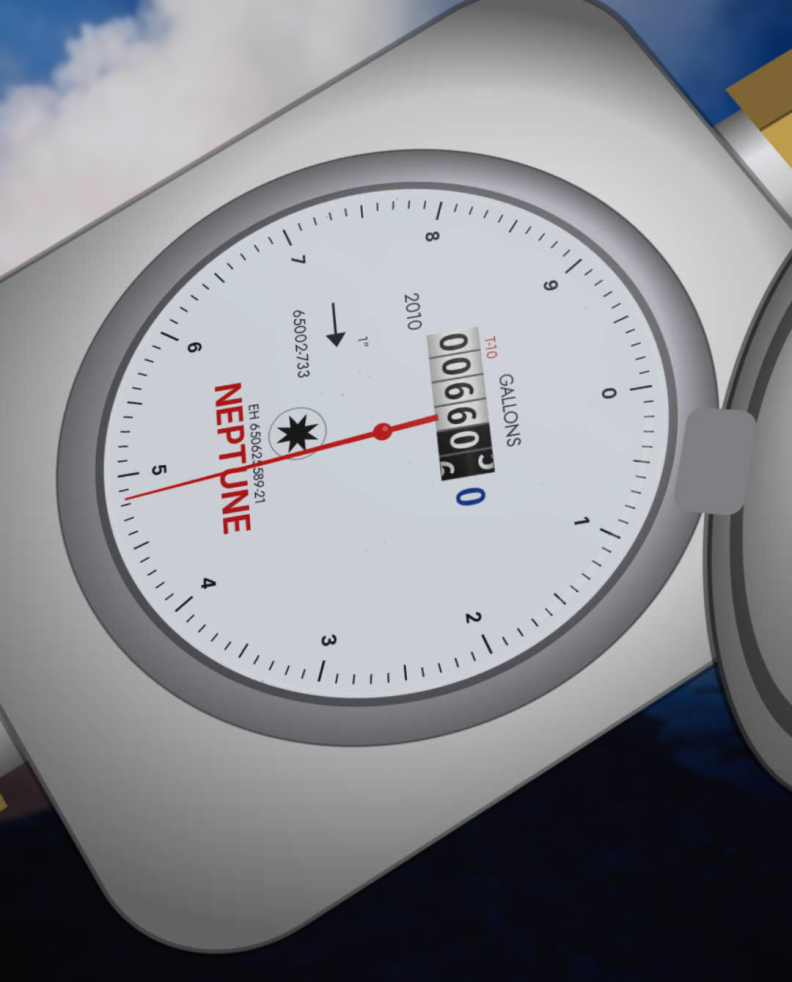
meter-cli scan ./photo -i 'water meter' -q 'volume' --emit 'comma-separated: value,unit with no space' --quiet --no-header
66054.8,gal
